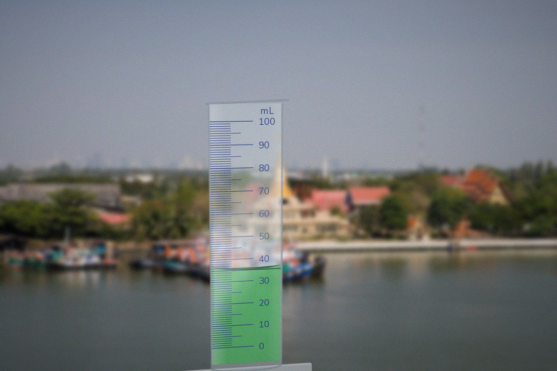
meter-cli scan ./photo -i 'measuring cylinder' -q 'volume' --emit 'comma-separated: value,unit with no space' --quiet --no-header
35,mL
